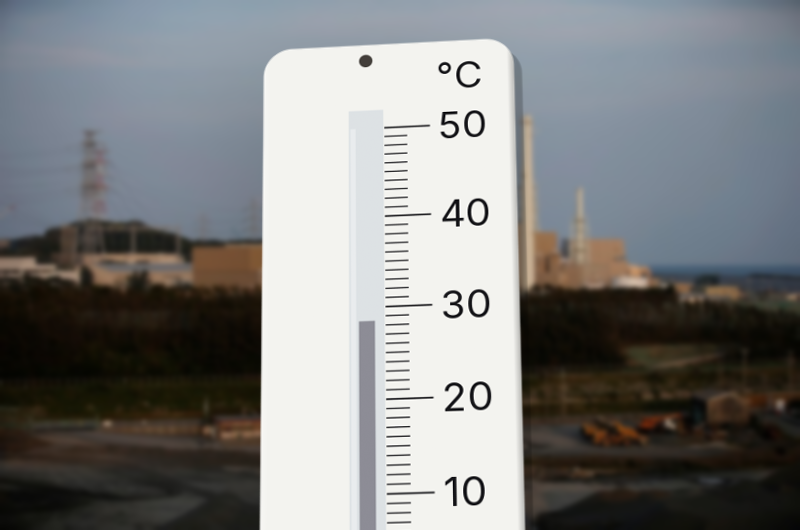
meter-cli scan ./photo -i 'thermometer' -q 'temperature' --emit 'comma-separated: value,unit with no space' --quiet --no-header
28.5,°C
